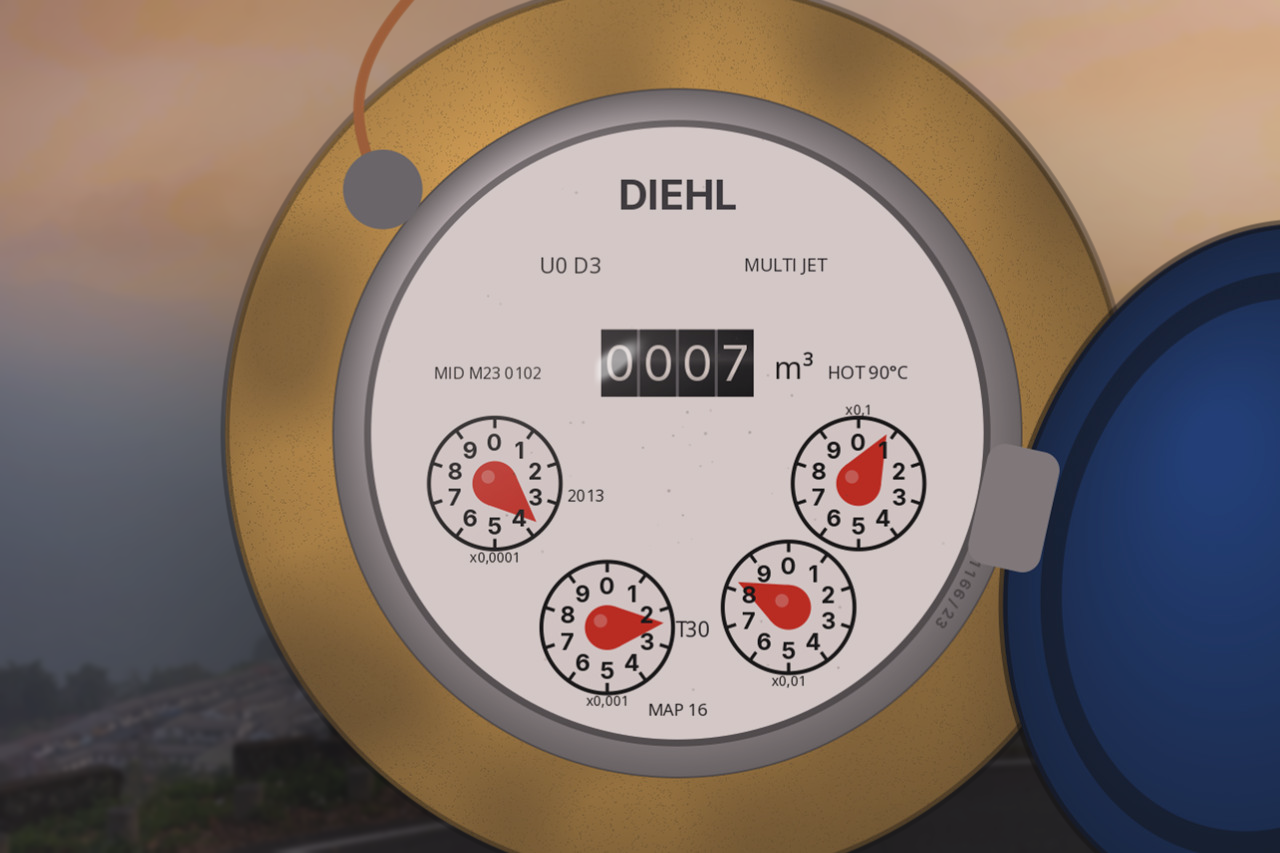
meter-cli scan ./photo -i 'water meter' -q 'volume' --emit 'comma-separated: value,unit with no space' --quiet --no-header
7.0823,m³
